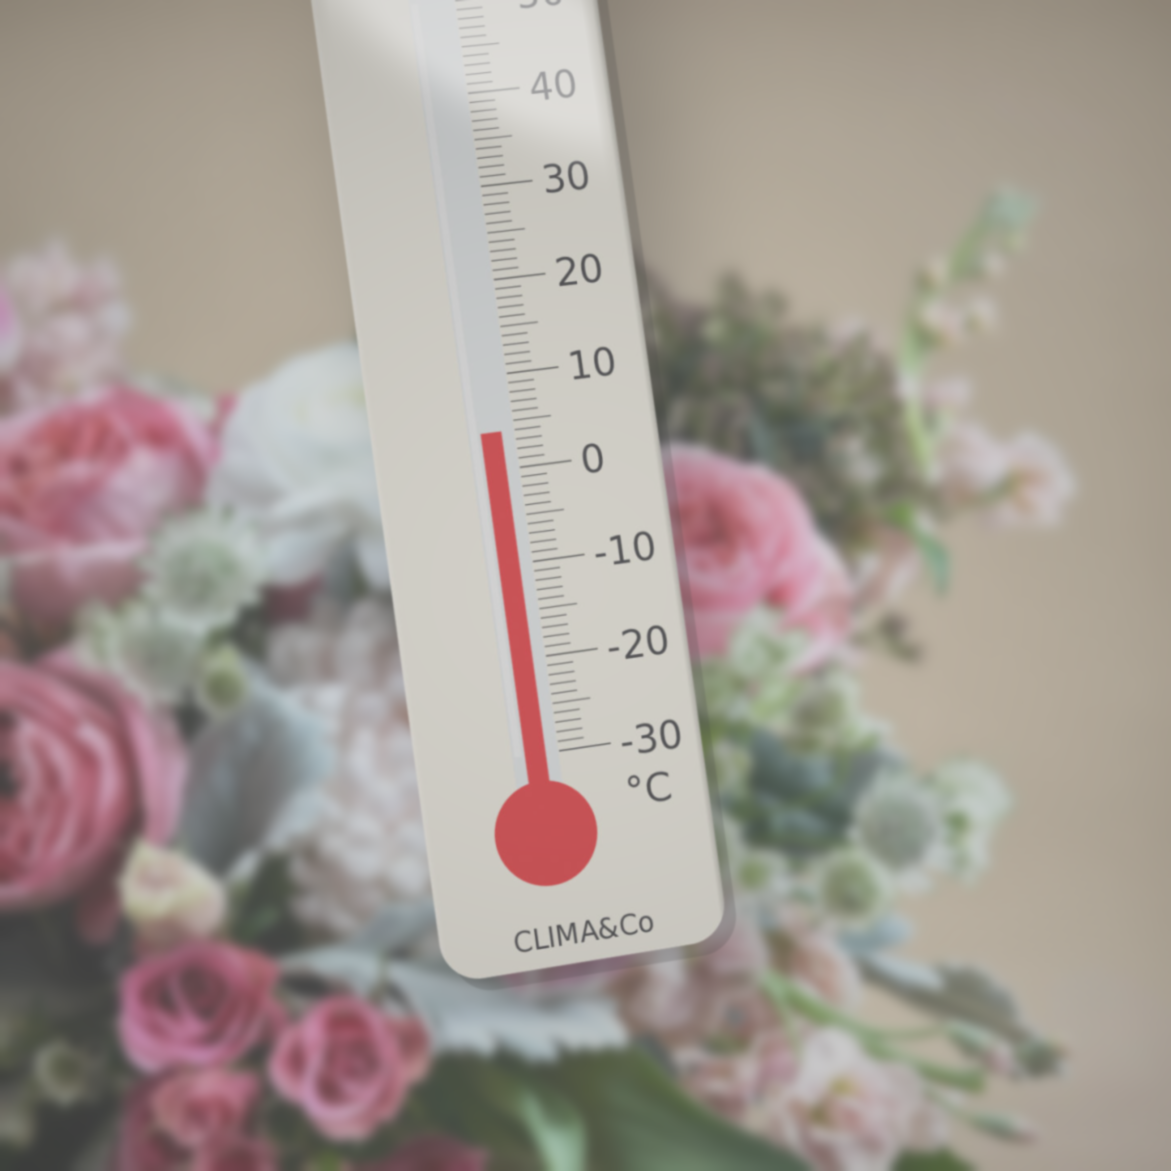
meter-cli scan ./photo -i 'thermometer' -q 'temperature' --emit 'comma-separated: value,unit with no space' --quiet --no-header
4,°C
